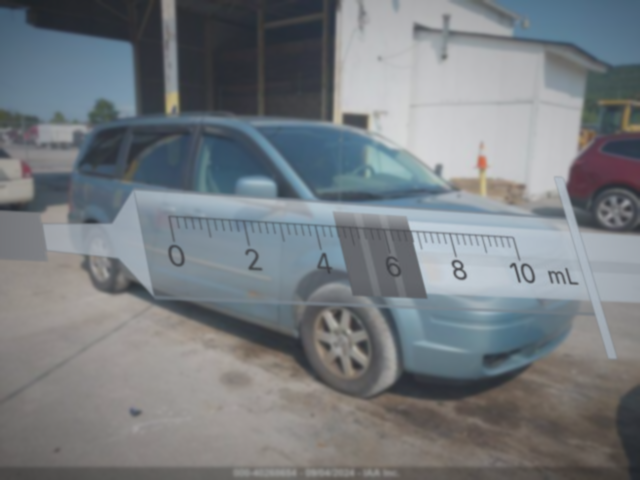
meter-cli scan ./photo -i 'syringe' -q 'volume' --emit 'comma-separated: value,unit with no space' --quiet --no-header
4.6,mL
